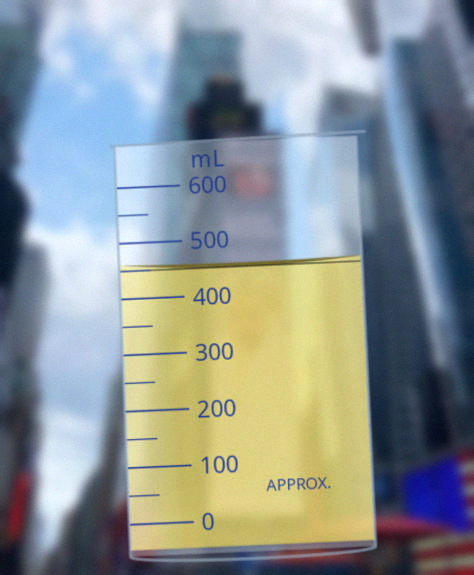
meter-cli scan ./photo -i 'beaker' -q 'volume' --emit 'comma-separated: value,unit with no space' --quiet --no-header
450,mL
